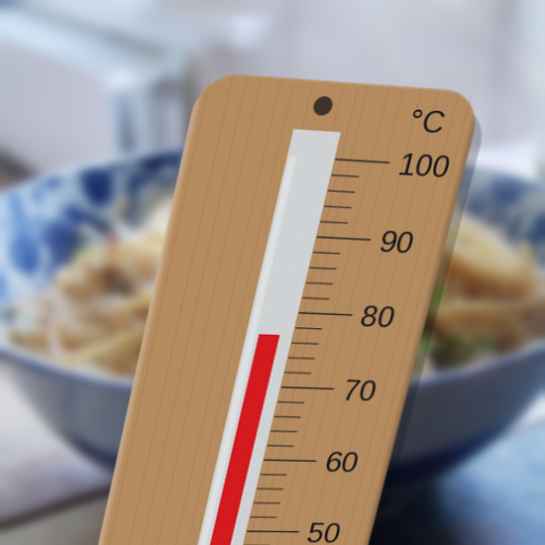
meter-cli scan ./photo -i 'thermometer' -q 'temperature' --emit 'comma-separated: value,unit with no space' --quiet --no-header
77,°C
